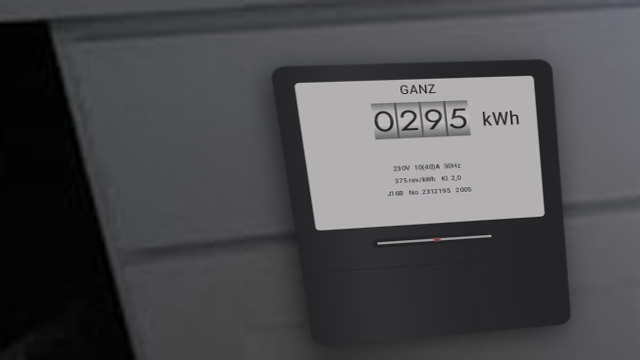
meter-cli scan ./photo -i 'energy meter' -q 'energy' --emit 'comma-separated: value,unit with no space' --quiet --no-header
295,kWh
